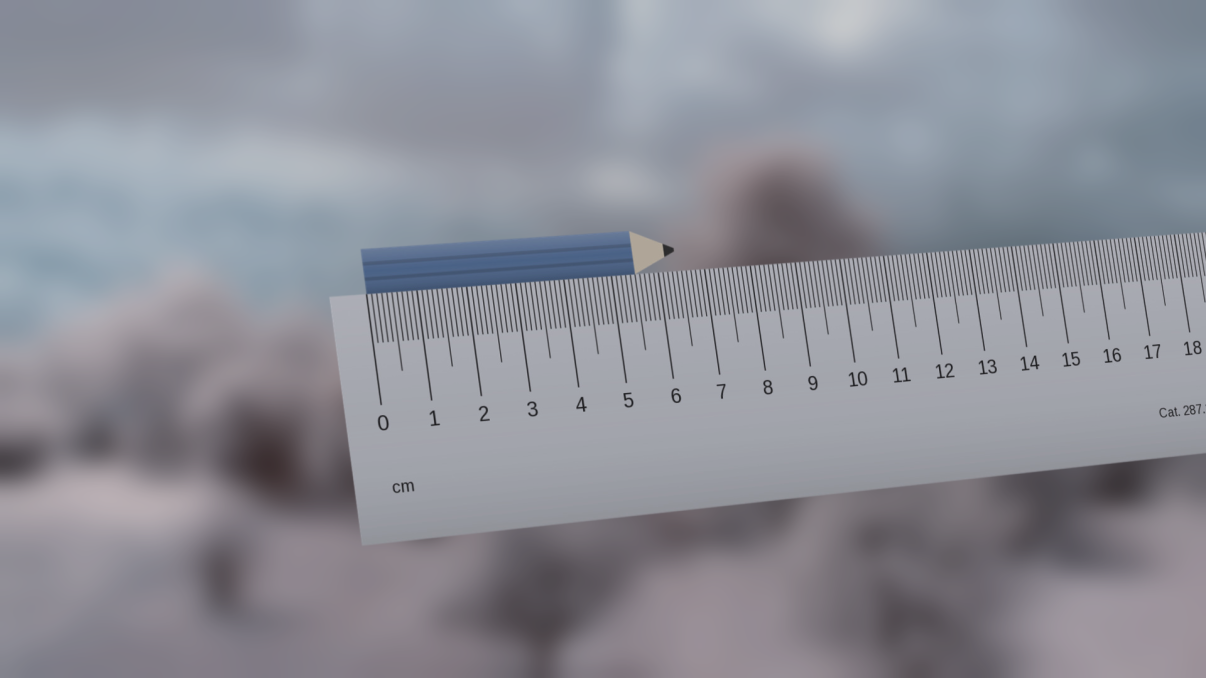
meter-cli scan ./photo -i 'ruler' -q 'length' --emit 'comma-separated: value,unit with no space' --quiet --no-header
6.4,cm
